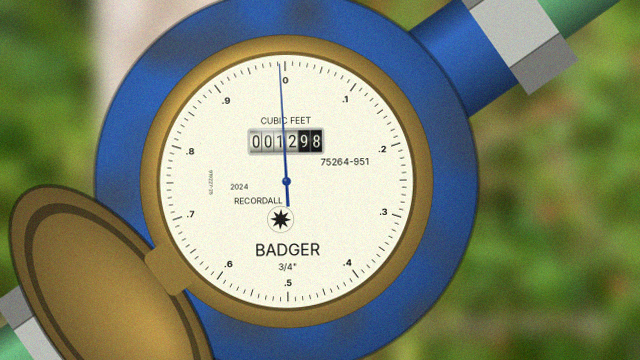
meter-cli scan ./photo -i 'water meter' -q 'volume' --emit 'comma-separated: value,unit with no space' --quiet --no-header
1297.99,ft³
